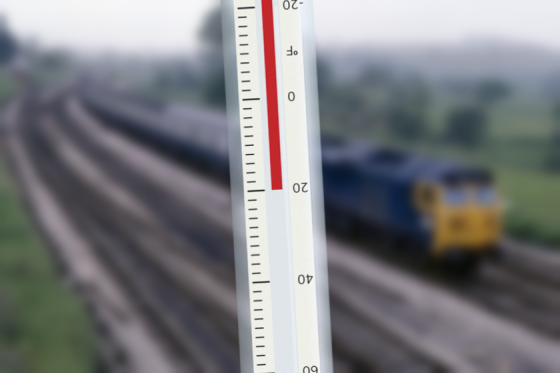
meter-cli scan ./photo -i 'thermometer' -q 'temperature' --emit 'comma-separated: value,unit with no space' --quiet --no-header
20,°F
